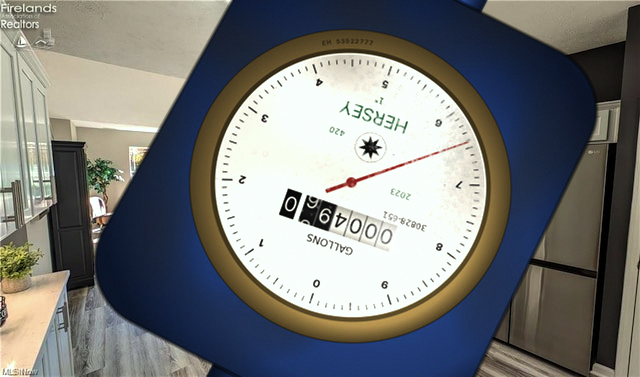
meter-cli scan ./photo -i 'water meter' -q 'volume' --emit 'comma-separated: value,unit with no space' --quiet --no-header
4956.4,gal
